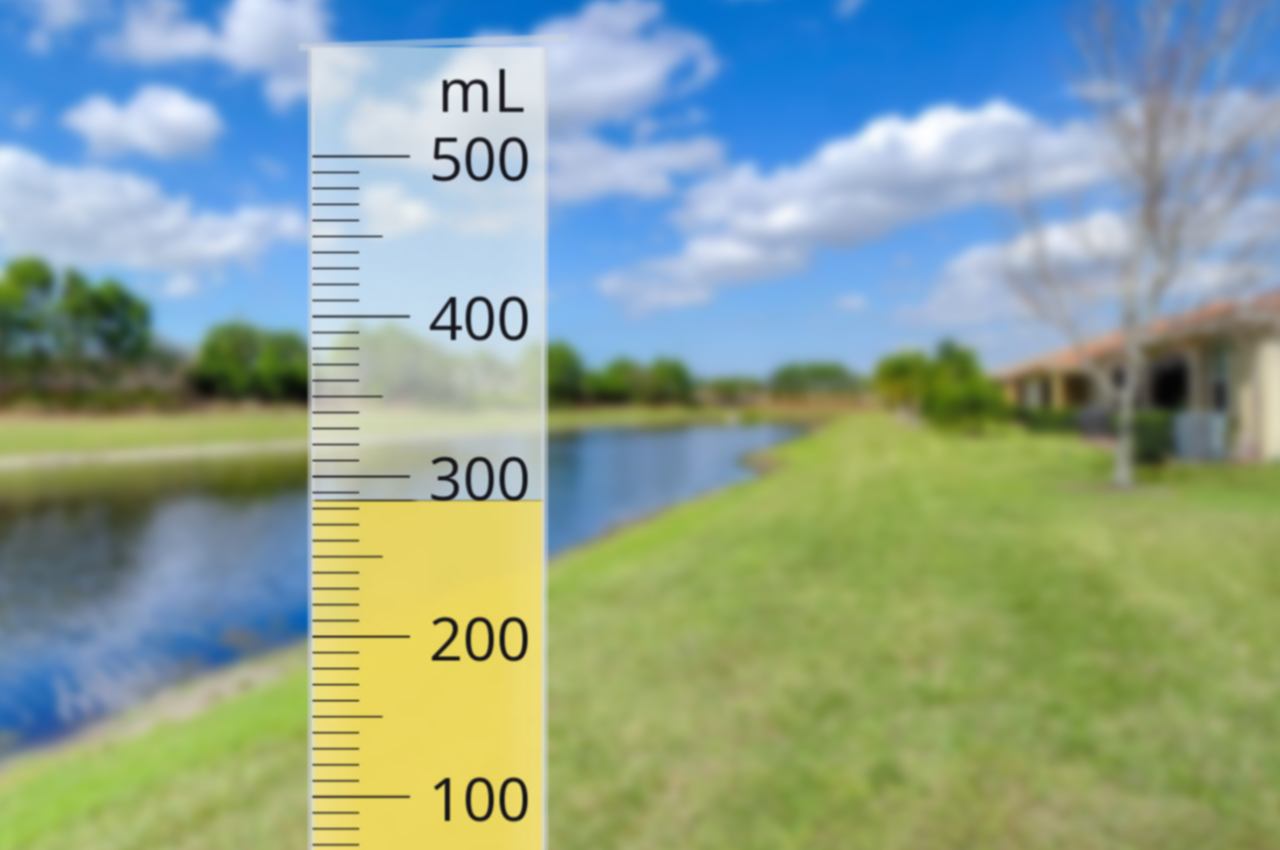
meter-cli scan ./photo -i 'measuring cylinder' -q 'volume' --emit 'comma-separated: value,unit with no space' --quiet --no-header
285,mL
